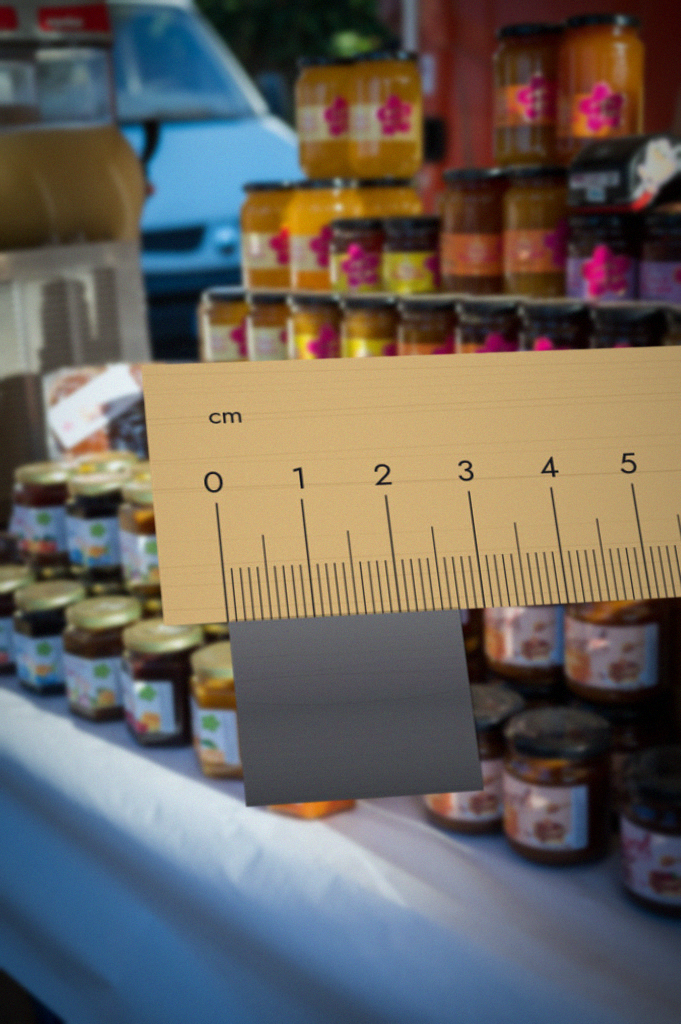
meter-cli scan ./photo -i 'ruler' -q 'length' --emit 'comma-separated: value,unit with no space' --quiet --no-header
2.7,cm
